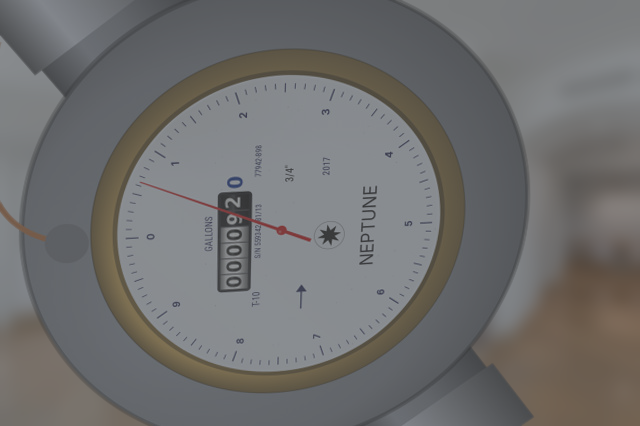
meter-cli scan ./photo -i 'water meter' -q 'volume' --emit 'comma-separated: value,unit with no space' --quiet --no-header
920.6,gal
